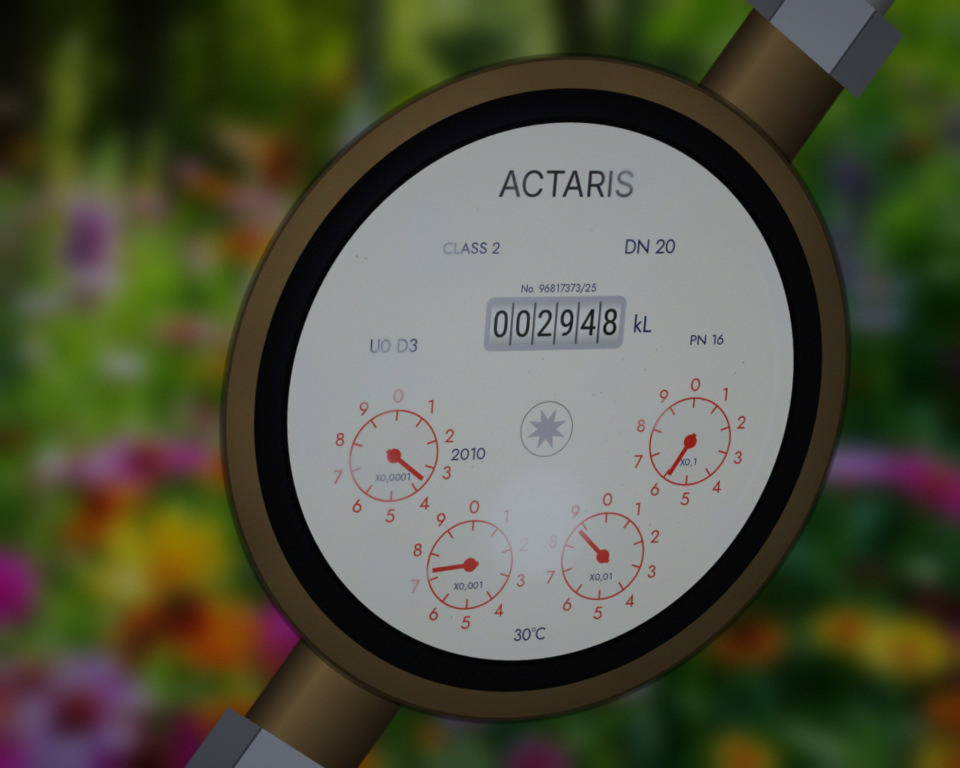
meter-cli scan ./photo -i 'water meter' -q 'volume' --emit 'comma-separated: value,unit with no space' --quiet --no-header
2948.5873,kL
